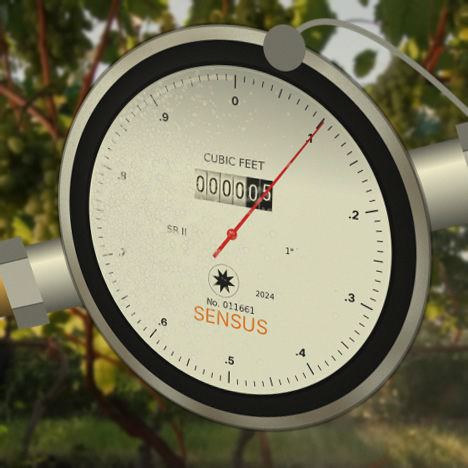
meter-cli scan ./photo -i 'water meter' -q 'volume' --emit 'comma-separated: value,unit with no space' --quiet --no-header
5.10,ft³
